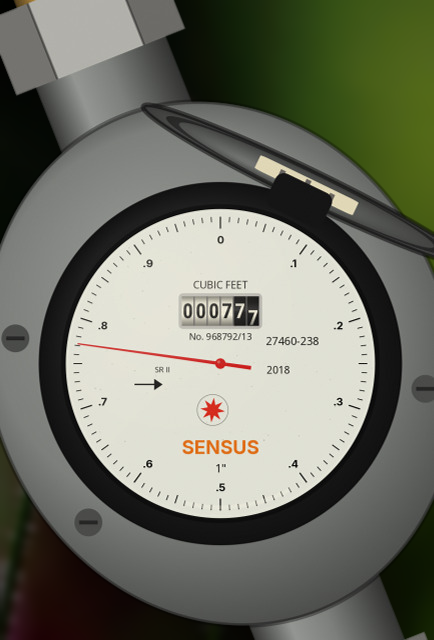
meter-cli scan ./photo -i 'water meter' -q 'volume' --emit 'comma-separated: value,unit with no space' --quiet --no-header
776.77,ft³
